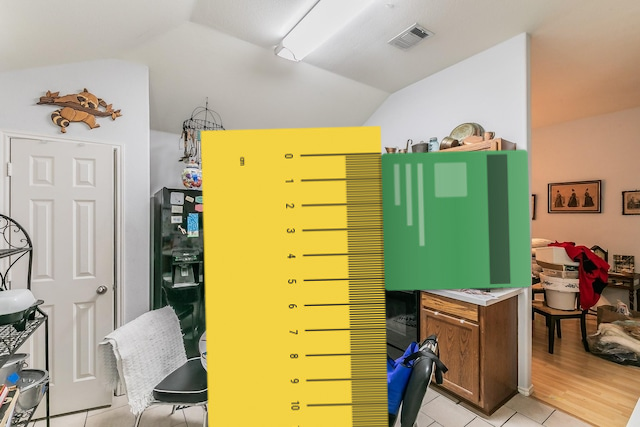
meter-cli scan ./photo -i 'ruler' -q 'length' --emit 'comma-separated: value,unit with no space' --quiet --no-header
5.5,cm
